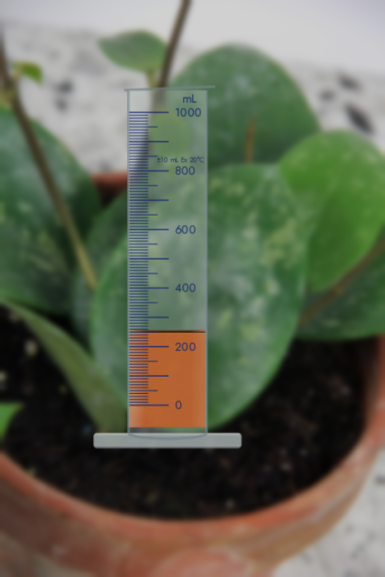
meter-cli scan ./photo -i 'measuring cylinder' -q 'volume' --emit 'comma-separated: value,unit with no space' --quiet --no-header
250,mL
